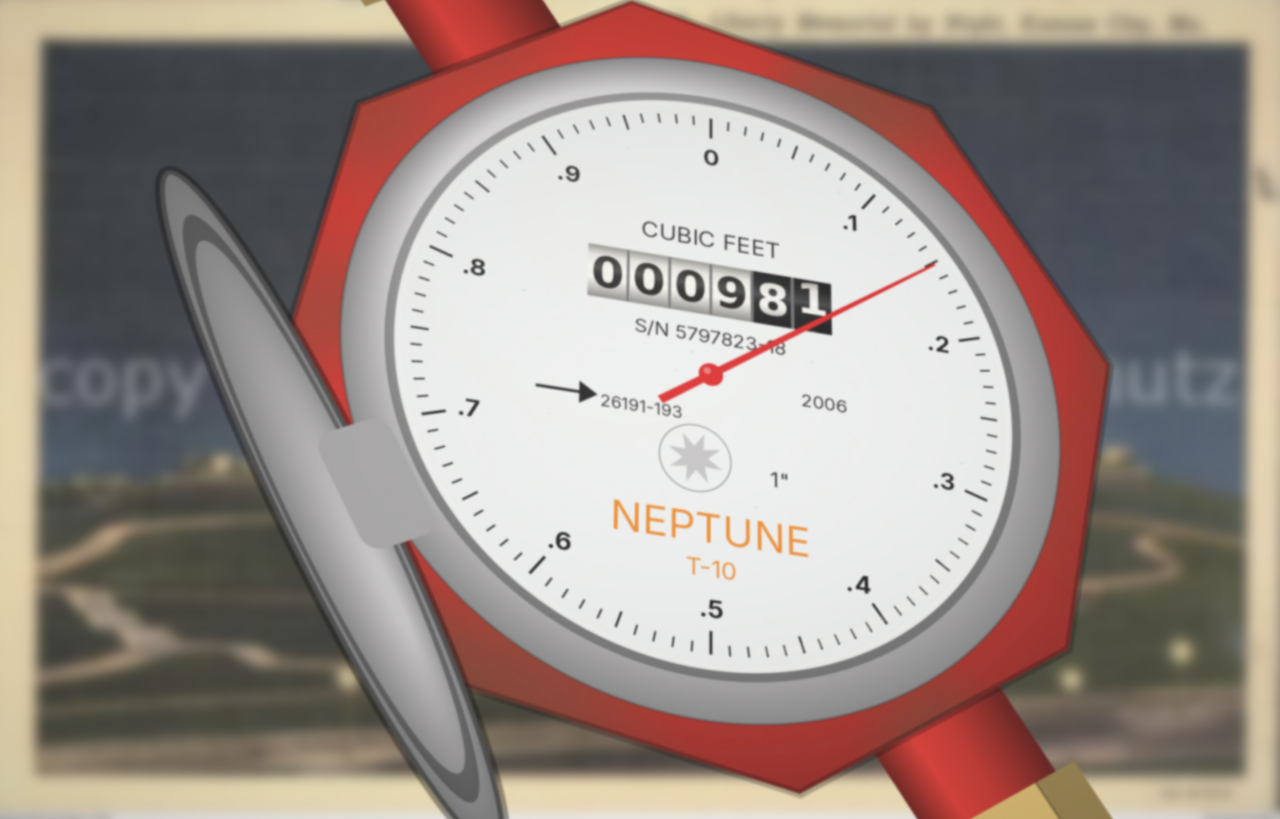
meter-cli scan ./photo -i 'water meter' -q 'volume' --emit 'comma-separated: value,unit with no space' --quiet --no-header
981.15,ft³
